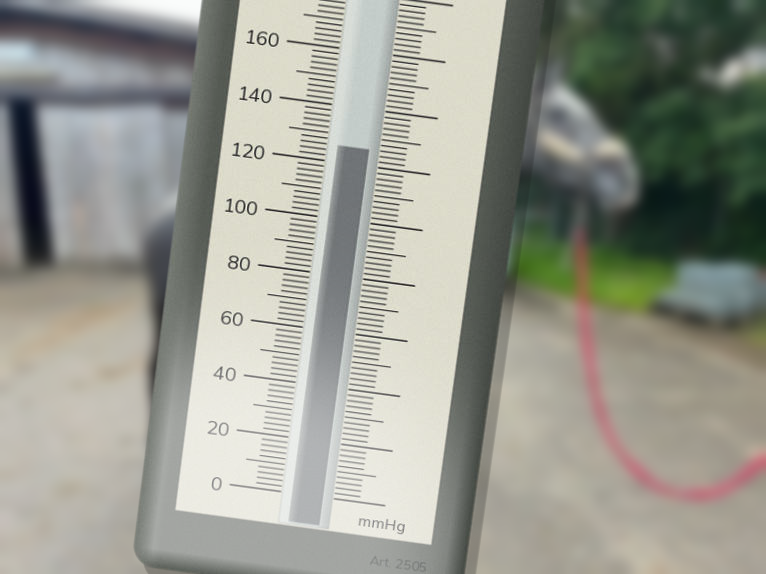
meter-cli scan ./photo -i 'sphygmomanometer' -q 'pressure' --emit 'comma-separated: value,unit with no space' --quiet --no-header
126,mmHg
